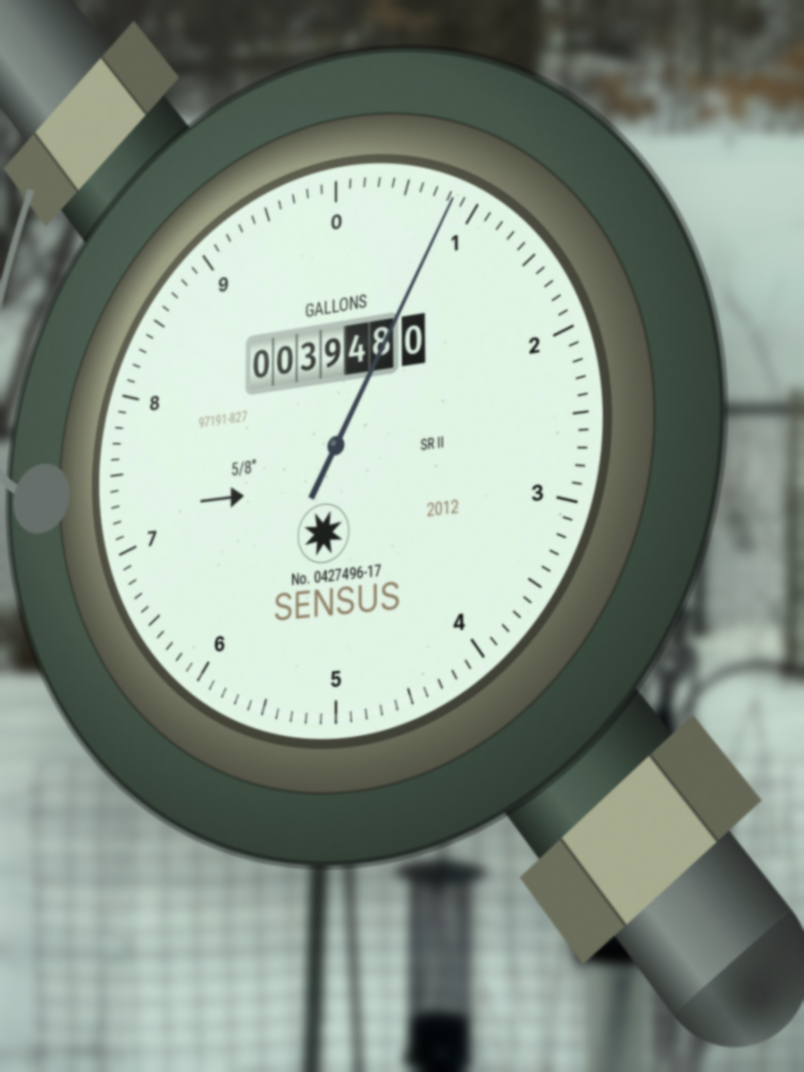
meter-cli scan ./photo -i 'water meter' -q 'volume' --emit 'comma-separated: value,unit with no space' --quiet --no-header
39480.8,gal
